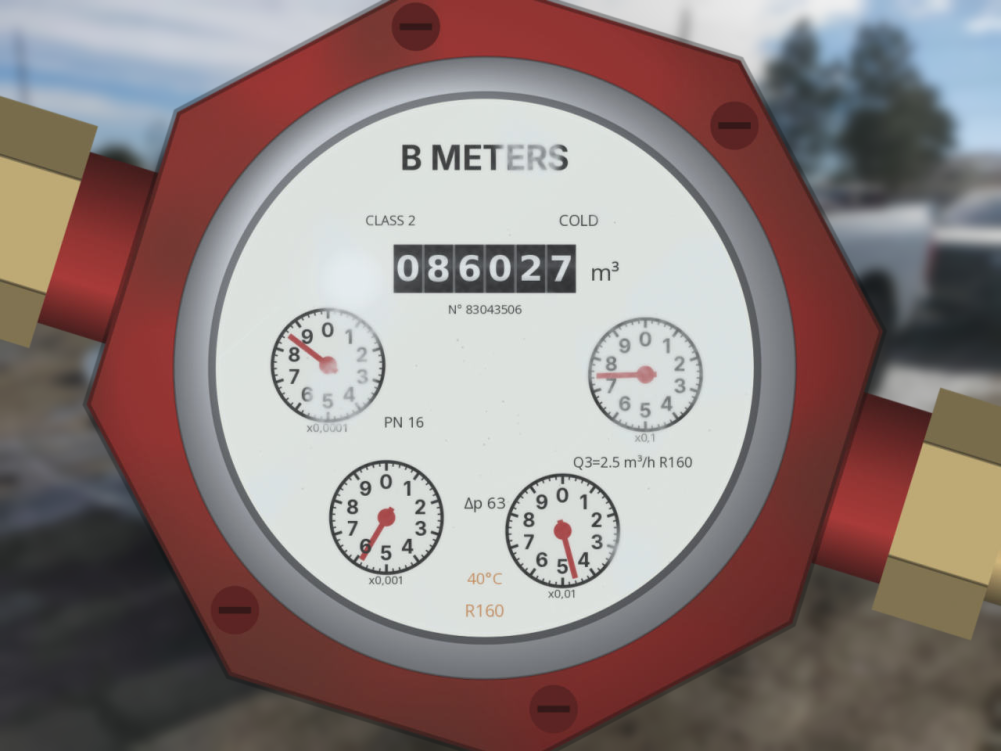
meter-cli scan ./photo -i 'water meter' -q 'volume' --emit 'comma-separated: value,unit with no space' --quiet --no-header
86027.7458,m³
